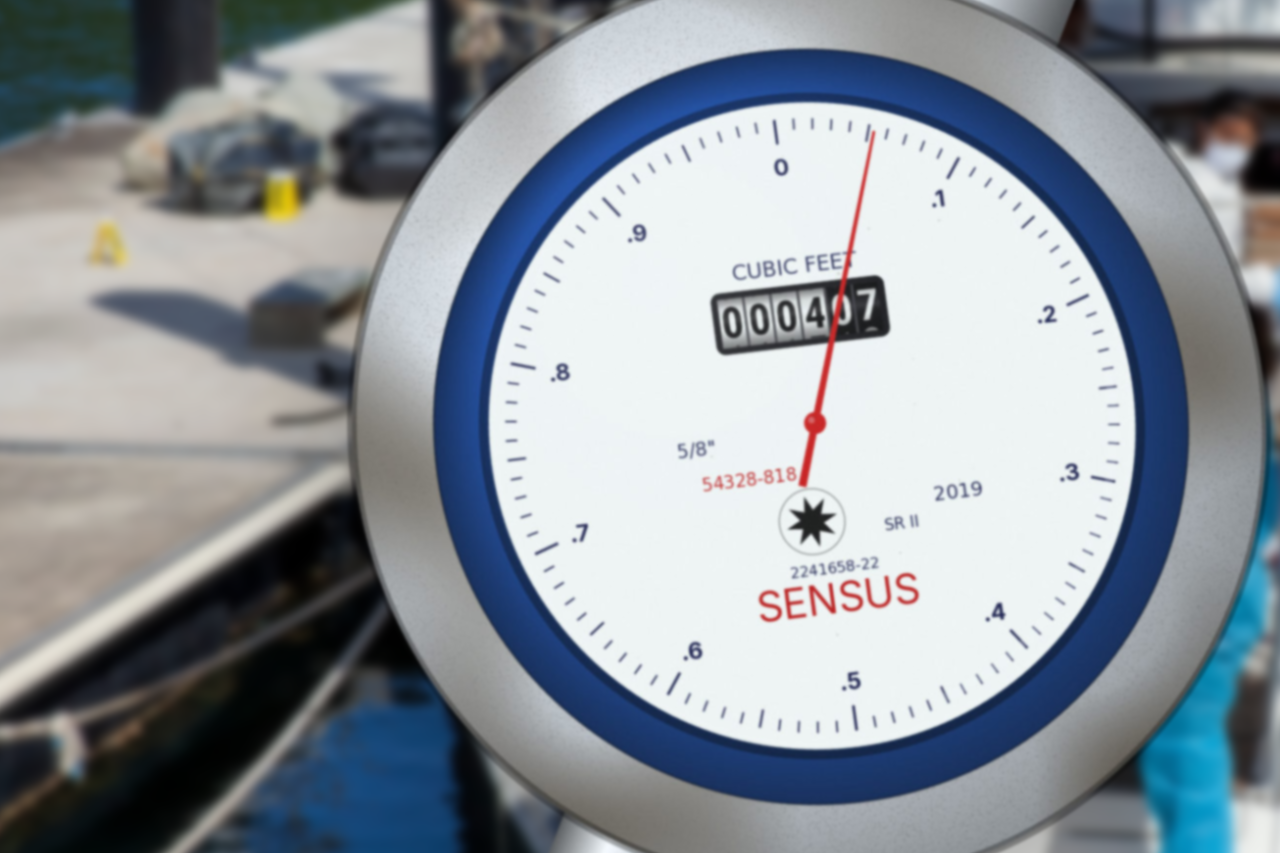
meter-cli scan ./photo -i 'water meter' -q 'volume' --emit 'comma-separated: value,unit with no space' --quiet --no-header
407.05,ft³
